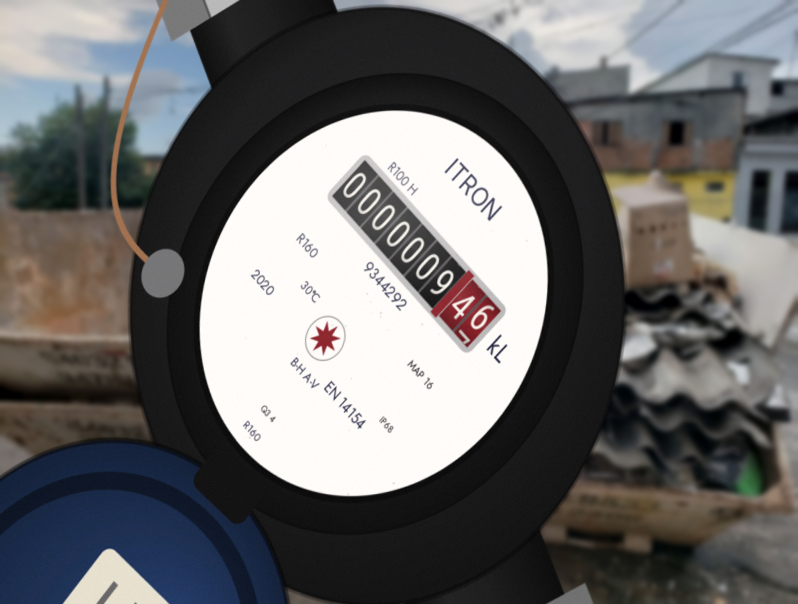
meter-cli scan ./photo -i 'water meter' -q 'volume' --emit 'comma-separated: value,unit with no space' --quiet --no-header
9.46,kL
